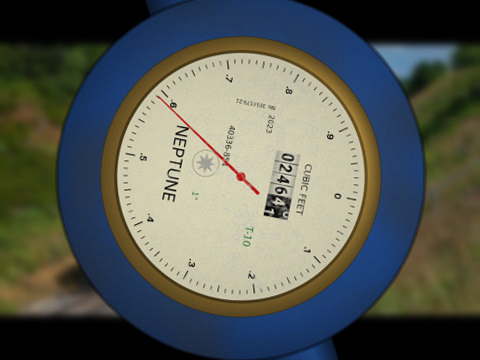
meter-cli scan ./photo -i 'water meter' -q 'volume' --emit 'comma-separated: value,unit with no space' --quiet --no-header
24640.59,ft³
